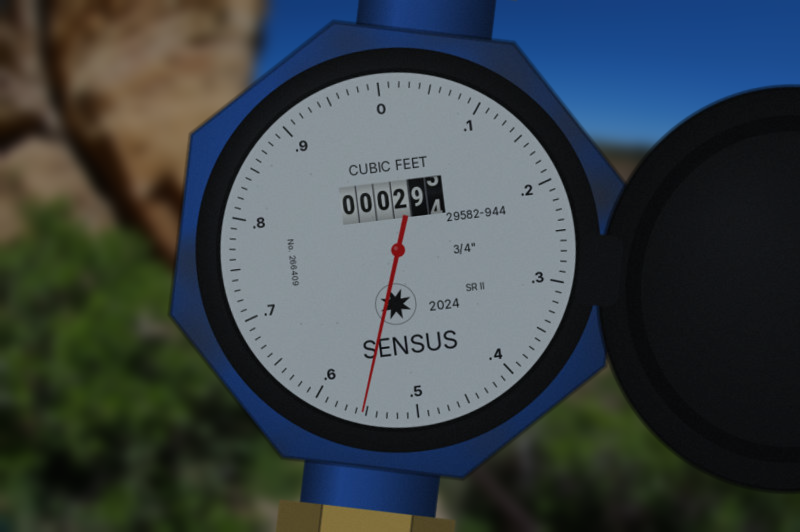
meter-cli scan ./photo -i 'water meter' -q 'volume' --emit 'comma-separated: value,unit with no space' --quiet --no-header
293.55,ft³
